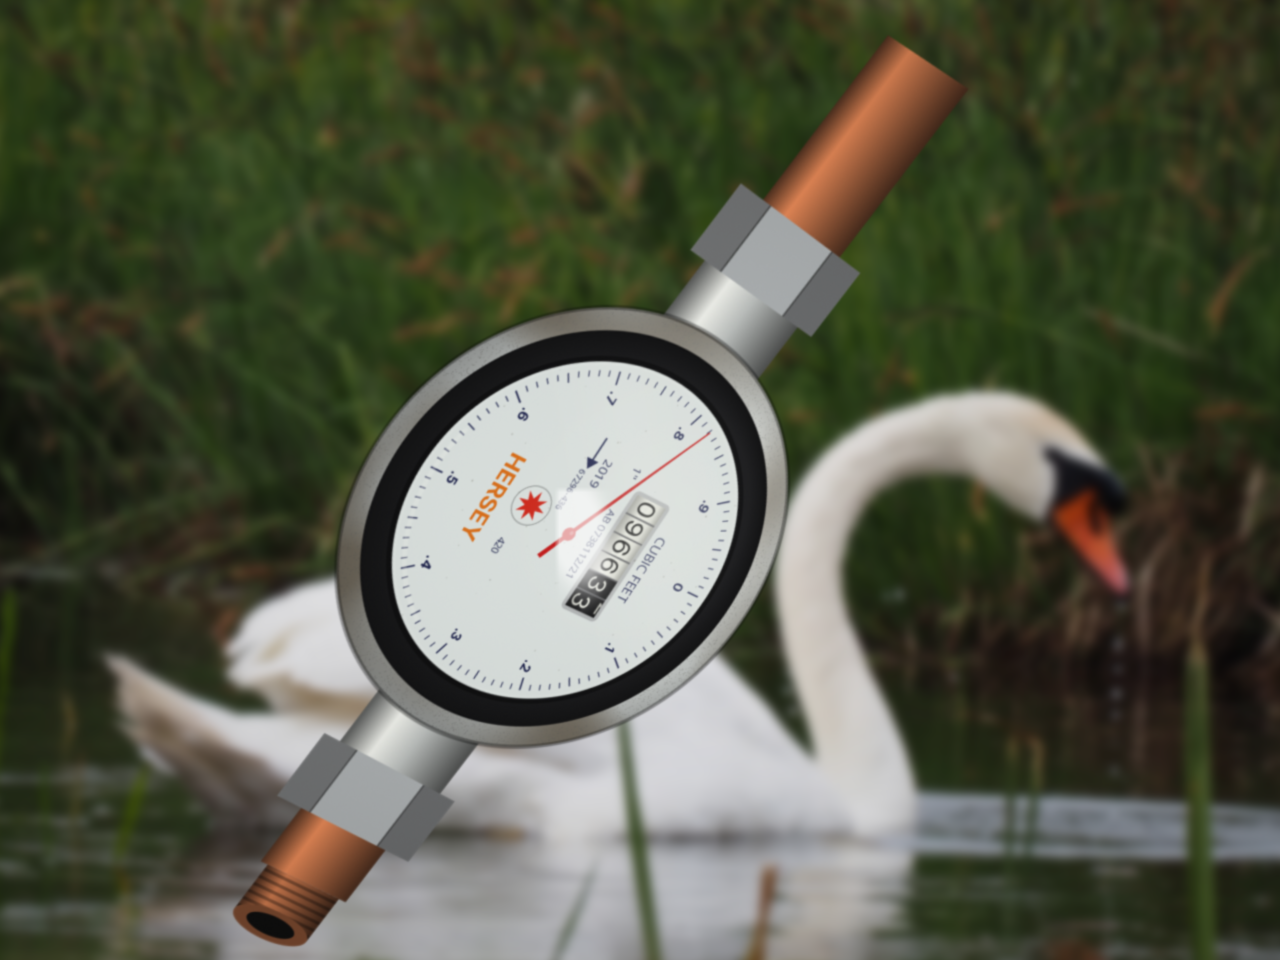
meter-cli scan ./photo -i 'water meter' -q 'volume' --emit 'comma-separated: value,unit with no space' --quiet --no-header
96632.82,ft³
